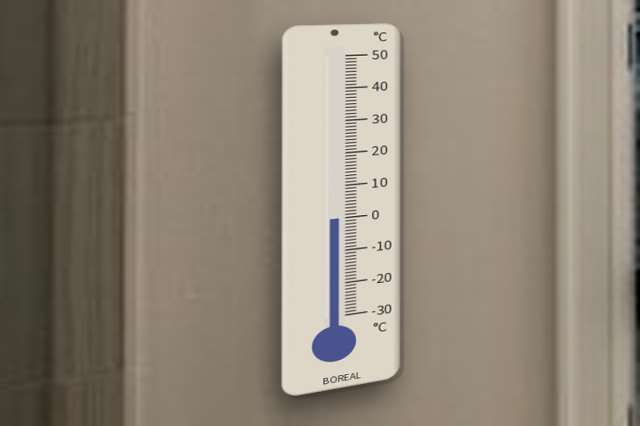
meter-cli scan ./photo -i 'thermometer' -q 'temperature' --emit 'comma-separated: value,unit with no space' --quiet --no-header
0,°C
